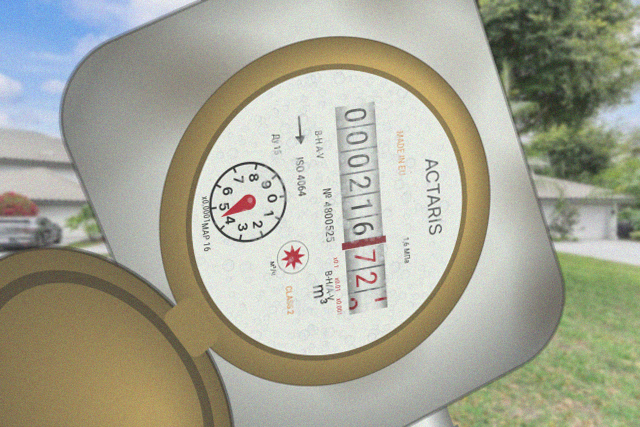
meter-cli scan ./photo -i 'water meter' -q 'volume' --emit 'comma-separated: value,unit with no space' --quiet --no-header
216.7214,m³
